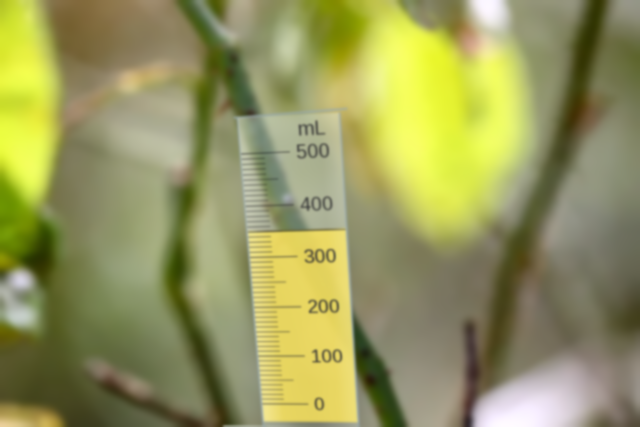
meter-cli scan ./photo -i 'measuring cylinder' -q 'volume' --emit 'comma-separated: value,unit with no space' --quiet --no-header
350,mL
